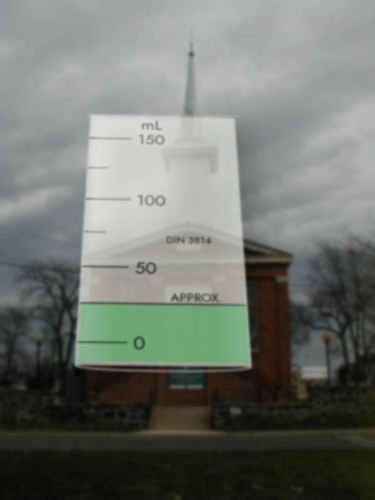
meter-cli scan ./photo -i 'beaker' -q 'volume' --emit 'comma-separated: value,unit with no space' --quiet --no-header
25,mL
